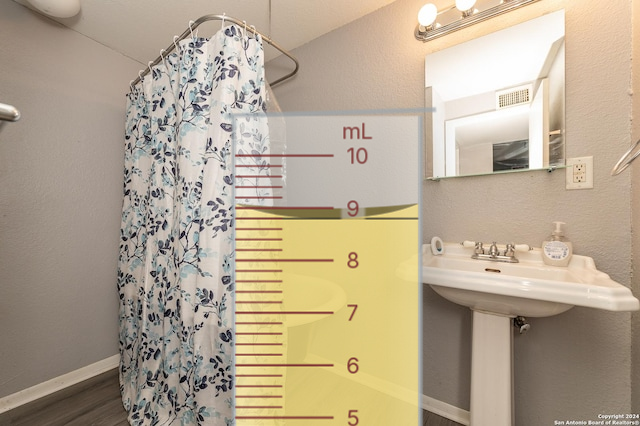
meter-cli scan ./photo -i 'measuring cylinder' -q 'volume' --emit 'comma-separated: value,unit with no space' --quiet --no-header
8.8,mL
